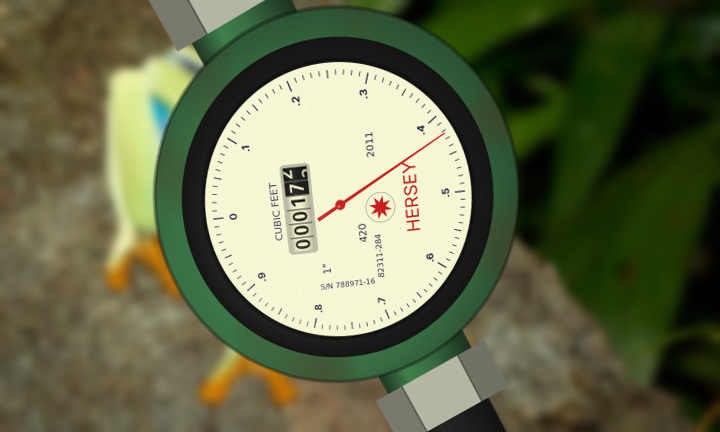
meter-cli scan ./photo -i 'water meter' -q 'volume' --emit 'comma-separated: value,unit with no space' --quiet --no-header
172.42,ft³
